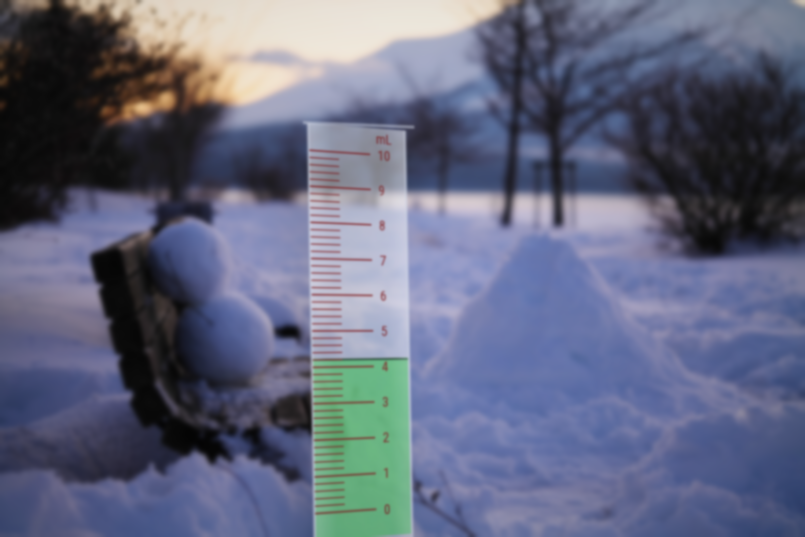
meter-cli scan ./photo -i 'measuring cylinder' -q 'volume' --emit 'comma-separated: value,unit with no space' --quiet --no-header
4.2,mL
